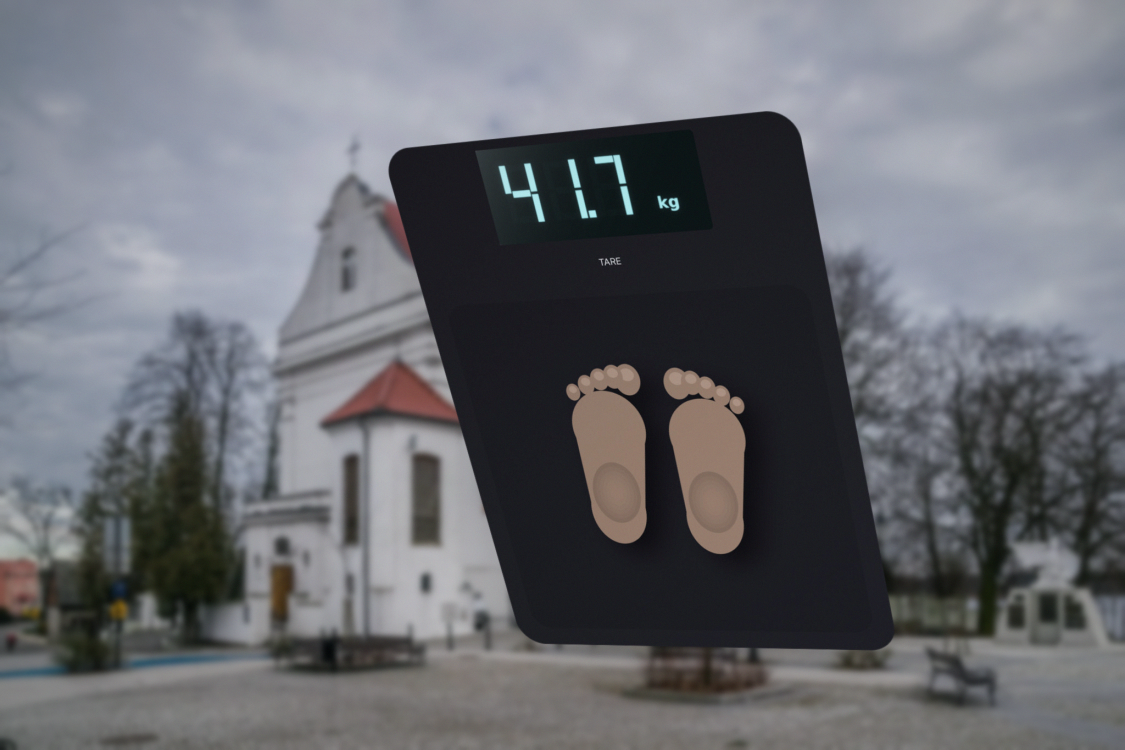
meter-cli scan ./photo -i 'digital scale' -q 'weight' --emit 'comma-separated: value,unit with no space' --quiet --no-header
41.7,kg
